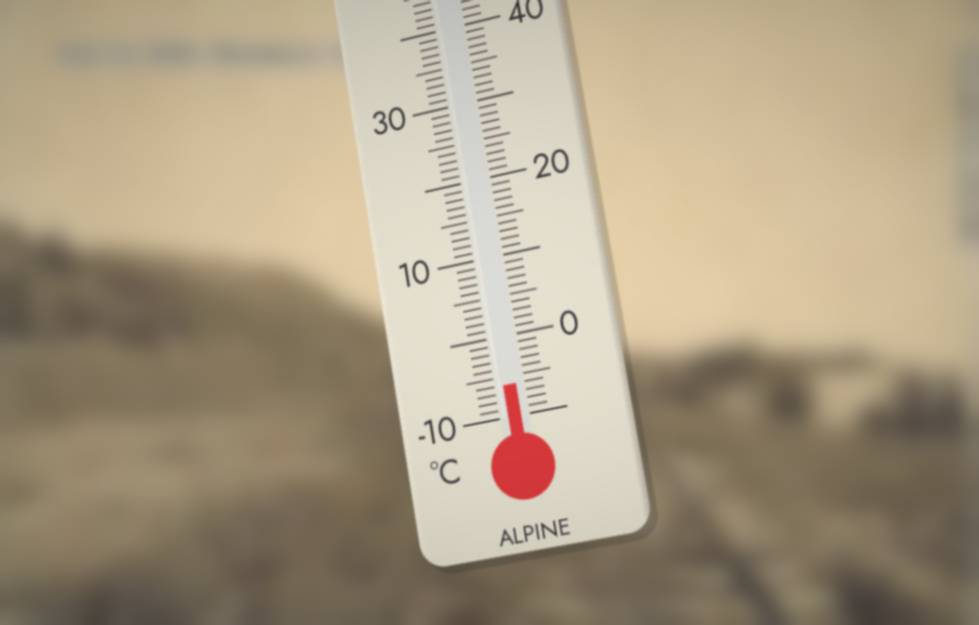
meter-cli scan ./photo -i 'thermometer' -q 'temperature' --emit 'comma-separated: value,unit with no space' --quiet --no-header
-6,°C
